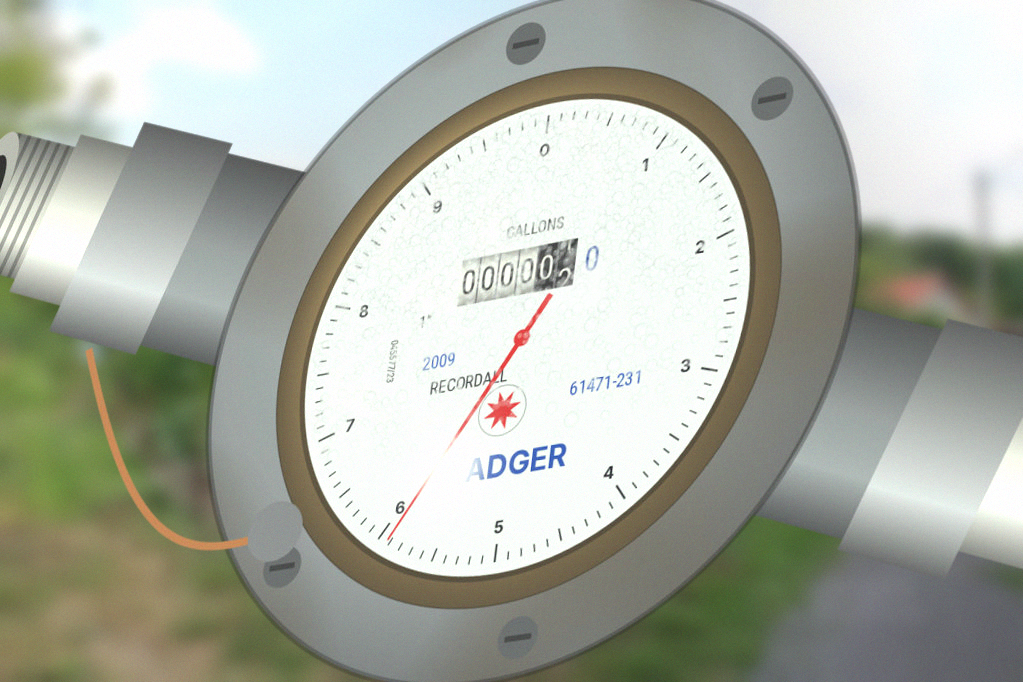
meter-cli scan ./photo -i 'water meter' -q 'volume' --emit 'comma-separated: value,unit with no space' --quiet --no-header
15.9,gal
